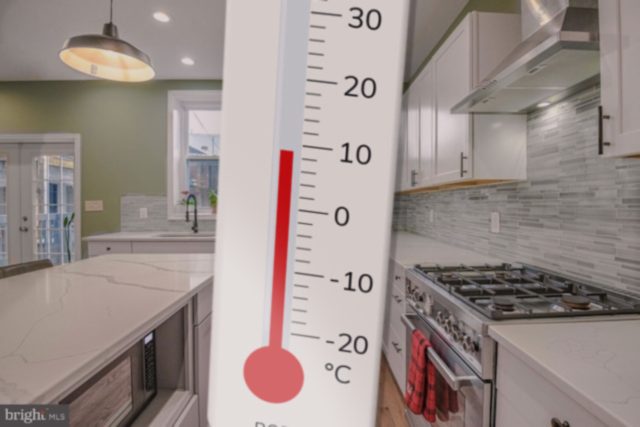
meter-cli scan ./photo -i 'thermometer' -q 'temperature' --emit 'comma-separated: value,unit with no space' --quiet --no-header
9,°C
